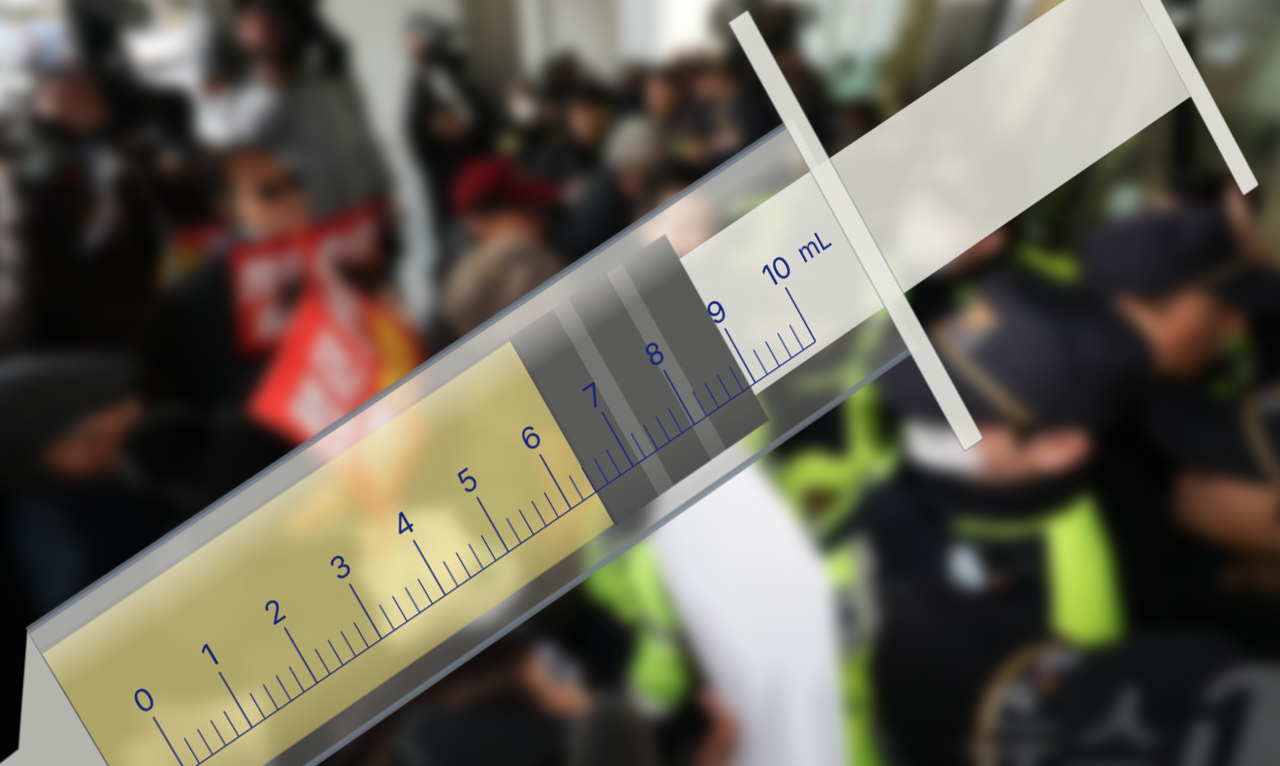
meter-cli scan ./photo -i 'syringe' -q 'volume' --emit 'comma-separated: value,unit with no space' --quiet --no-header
6.4,mL
